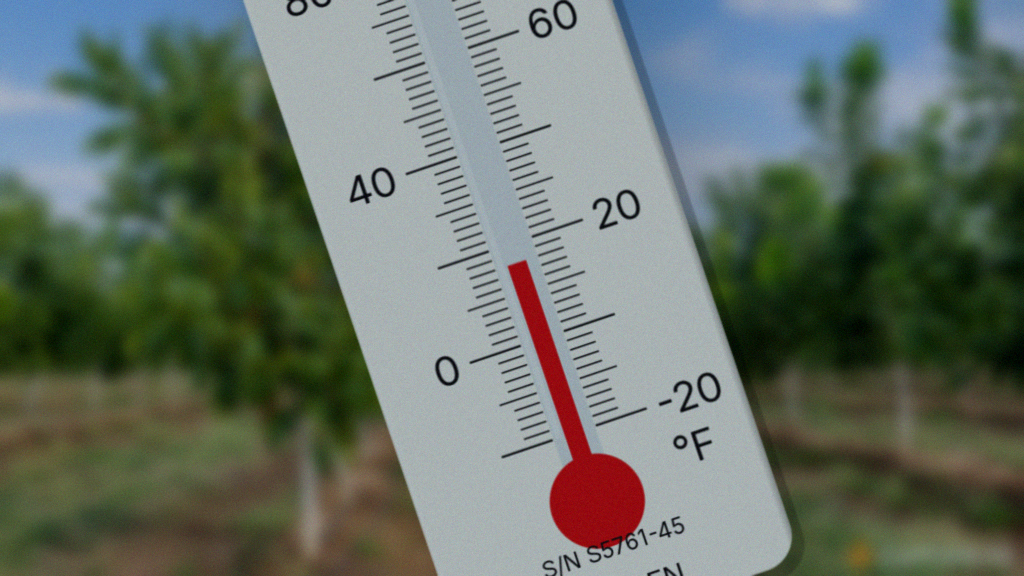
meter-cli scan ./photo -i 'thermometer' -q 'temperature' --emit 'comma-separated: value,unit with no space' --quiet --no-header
16,°F
